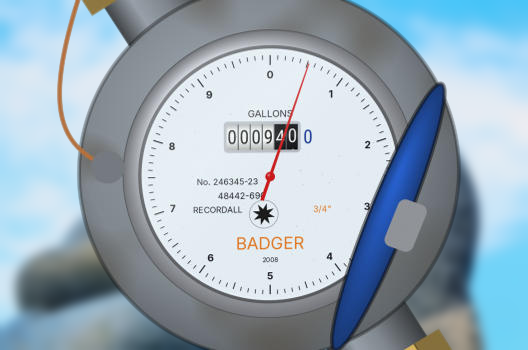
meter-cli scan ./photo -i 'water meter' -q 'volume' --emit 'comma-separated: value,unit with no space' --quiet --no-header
9400.5,gal
